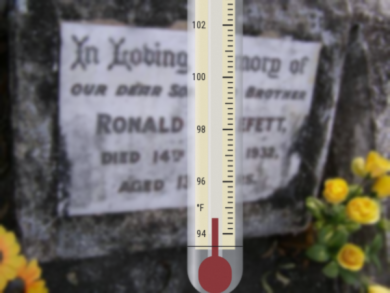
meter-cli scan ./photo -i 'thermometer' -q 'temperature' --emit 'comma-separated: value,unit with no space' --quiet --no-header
94.6,°F
